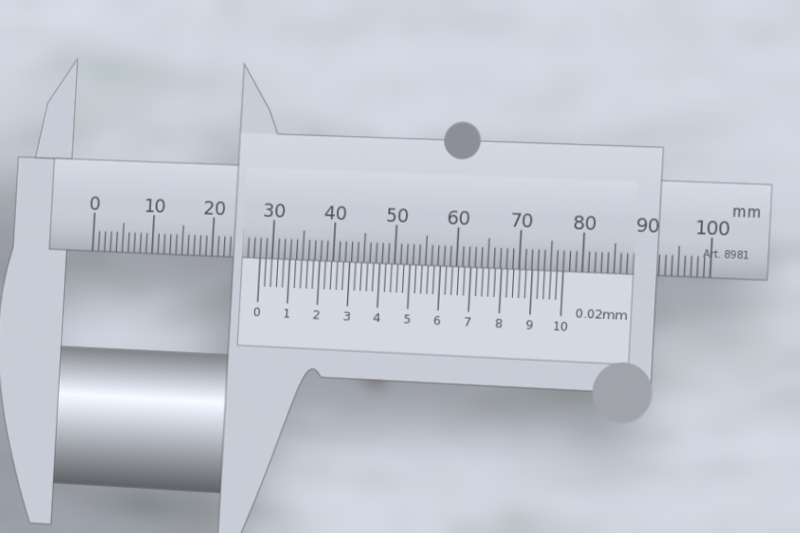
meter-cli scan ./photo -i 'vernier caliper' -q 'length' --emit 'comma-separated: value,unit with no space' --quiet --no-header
28.0,mm
